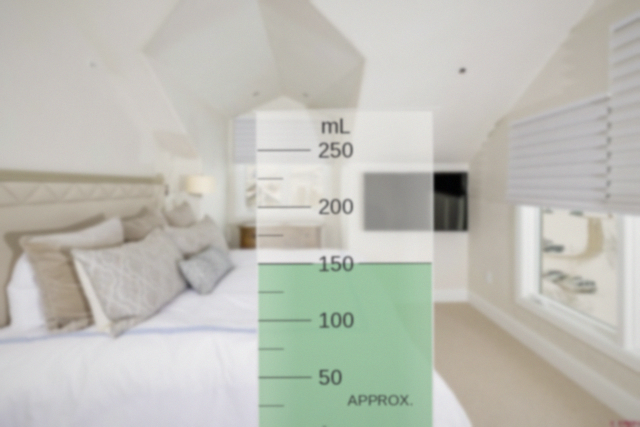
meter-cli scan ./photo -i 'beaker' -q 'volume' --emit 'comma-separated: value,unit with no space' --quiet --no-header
150,mL
